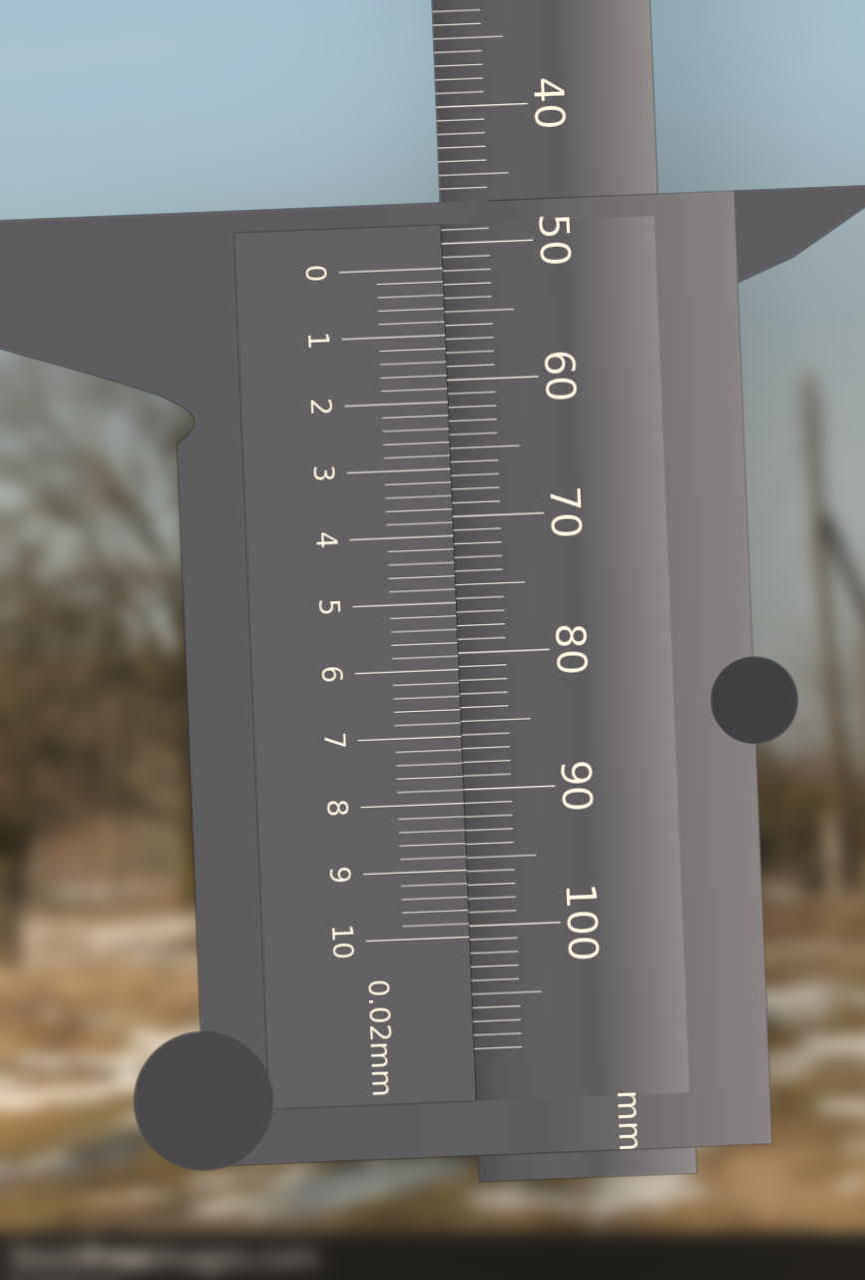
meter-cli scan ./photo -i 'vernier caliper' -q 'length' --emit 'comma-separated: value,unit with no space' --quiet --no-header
51.8,mm
